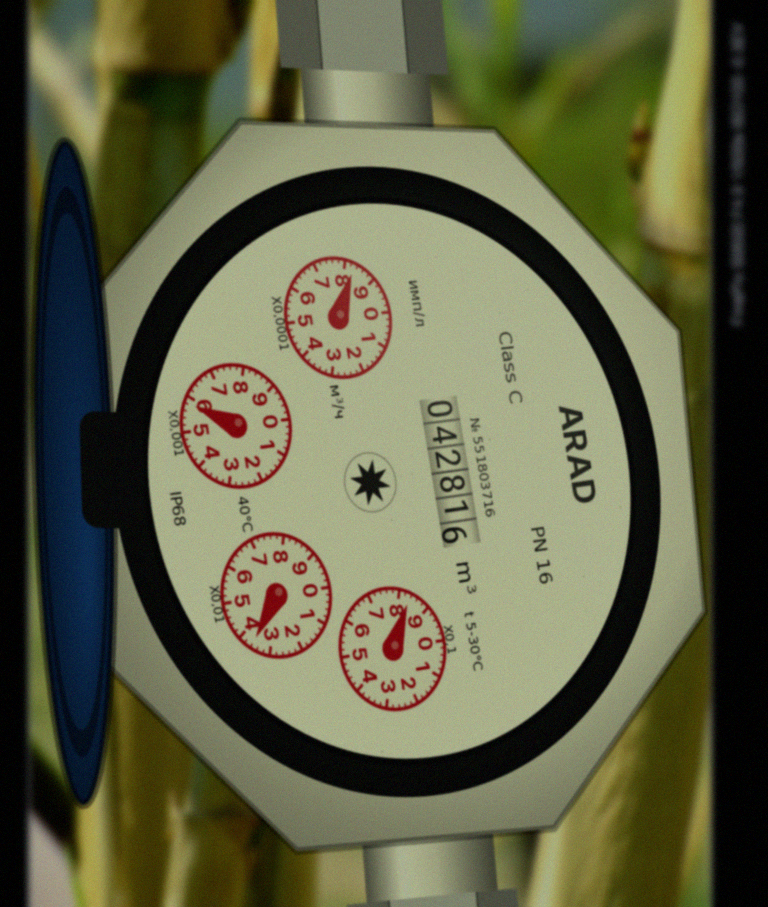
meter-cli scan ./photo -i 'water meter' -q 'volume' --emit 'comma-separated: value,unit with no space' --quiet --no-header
42815.8358,m³
